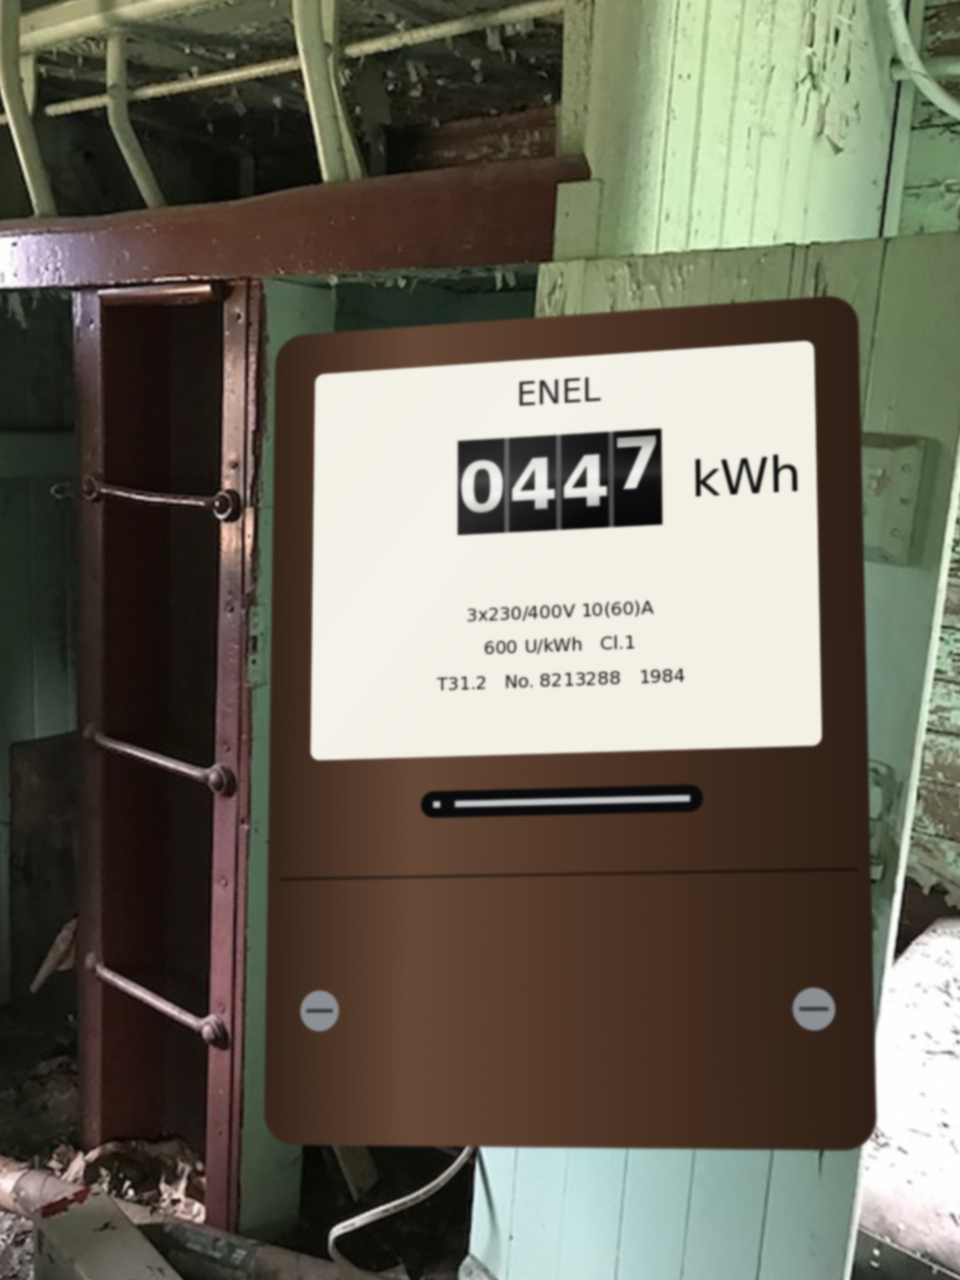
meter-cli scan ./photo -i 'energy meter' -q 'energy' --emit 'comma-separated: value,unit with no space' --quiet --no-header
447,kWh
